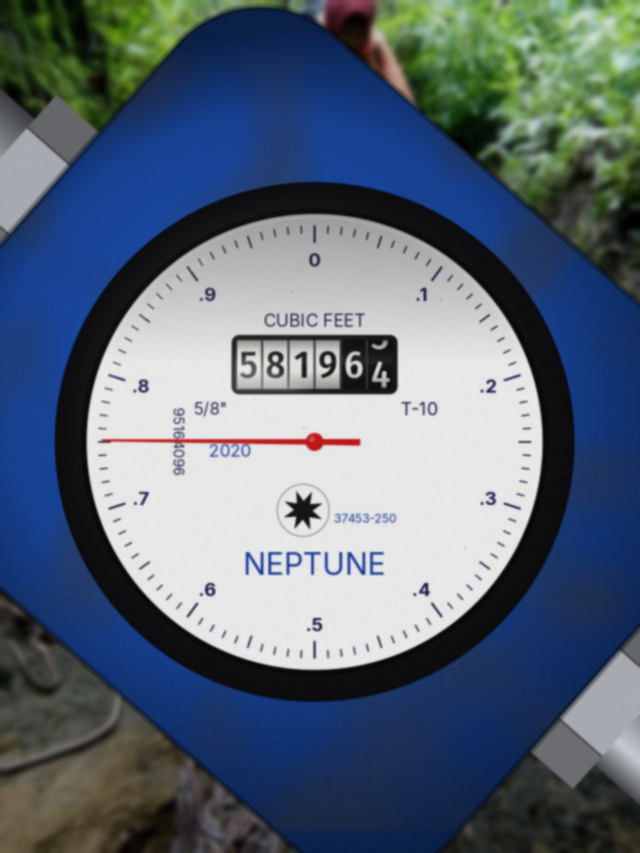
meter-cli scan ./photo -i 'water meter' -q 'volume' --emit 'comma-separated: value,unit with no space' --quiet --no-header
581963.75,ft³
